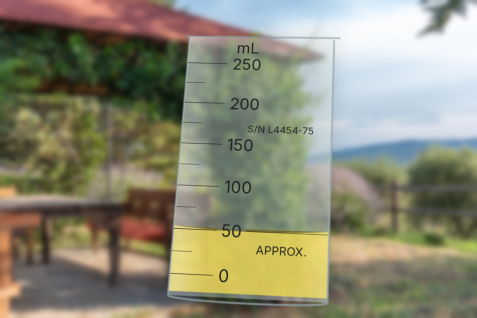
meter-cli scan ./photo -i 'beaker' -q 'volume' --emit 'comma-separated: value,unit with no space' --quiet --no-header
50,mL
